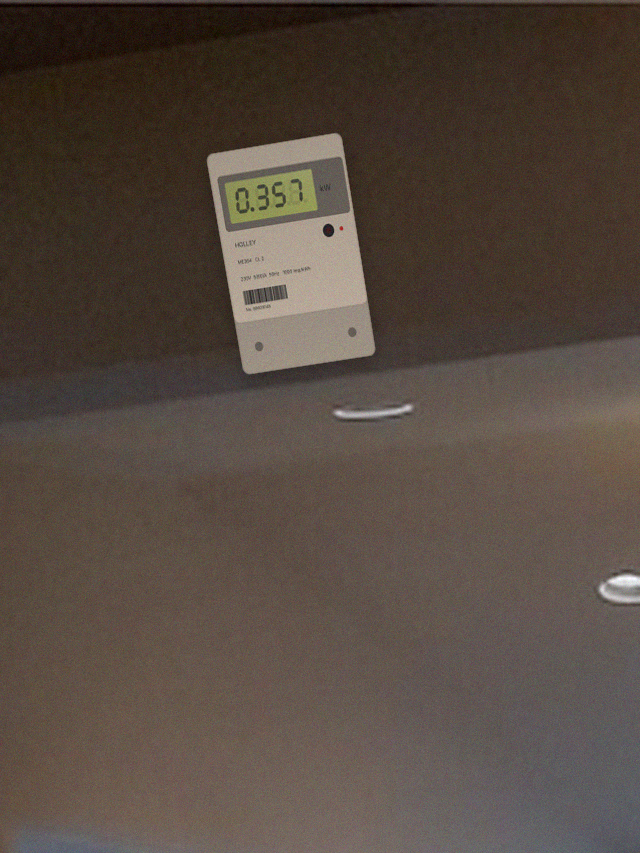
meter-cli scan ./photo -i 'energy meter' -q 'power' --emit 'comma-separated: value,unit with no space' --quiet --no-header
0.357,kW
